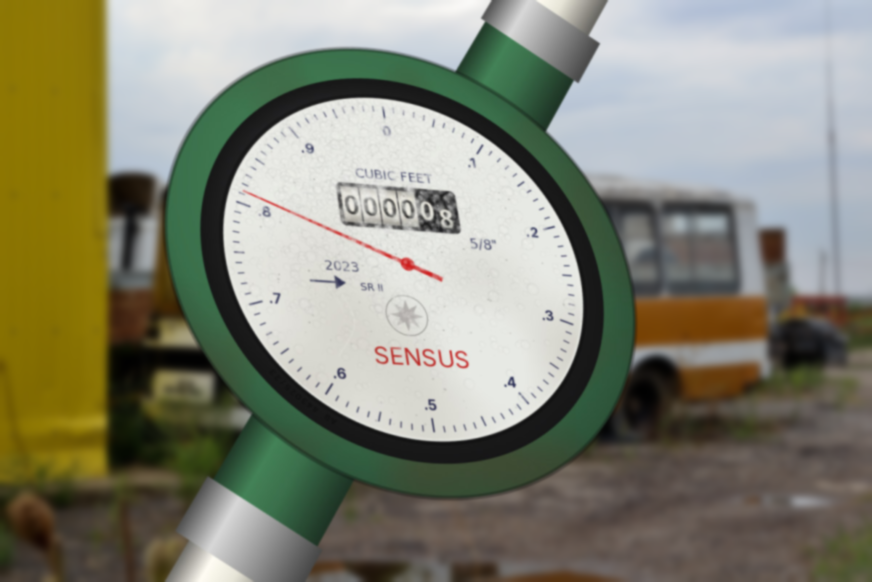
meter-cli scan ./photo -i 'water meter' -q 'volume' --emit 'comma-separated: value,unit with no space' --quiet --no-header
7.81,ft³
